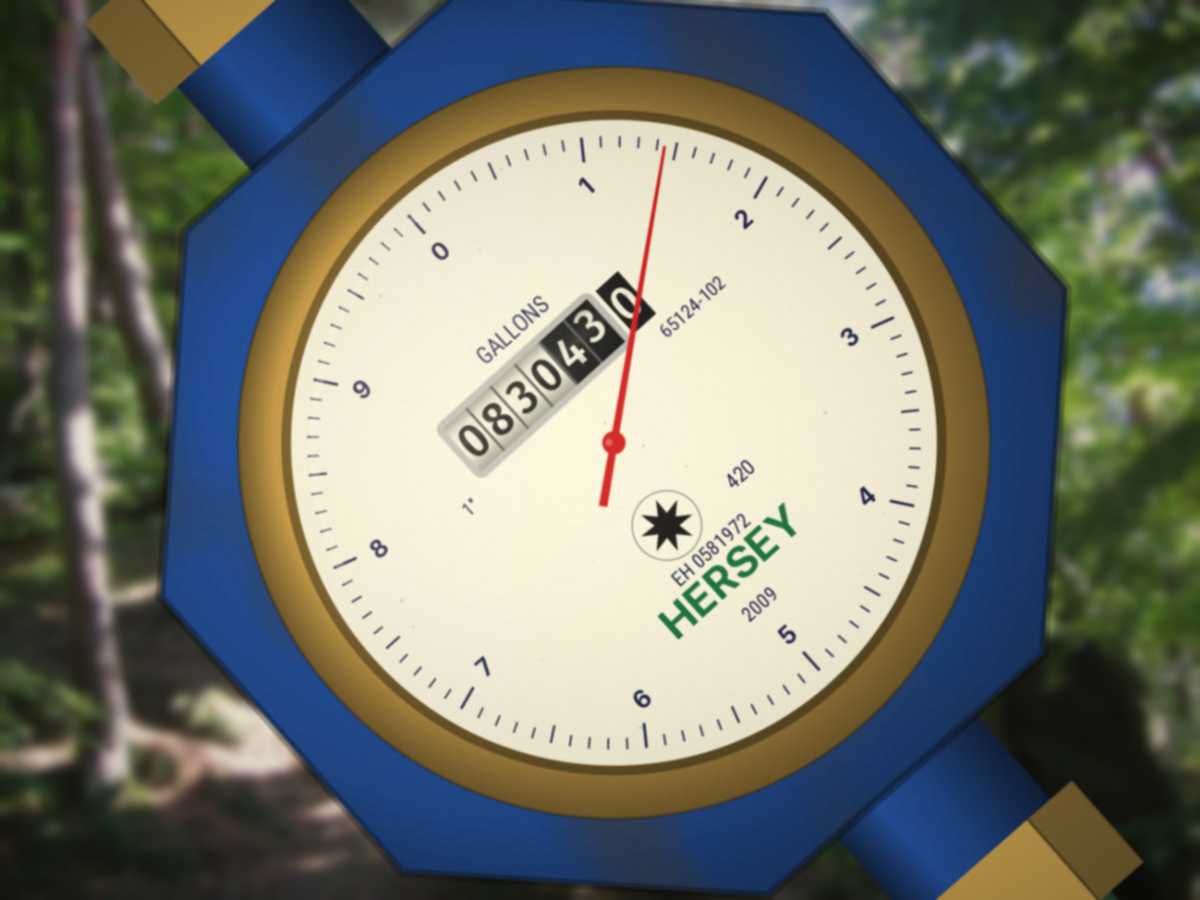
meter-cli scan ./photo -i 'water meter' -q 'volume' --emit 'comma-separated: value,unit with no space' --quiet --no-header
830431.4,gal
